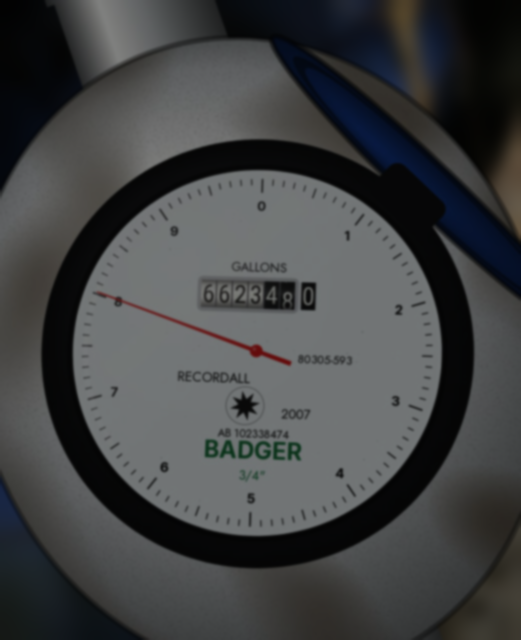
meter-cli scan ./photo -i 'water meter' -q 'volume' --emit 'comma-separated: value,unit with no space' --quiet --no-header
6623478.0,gal
